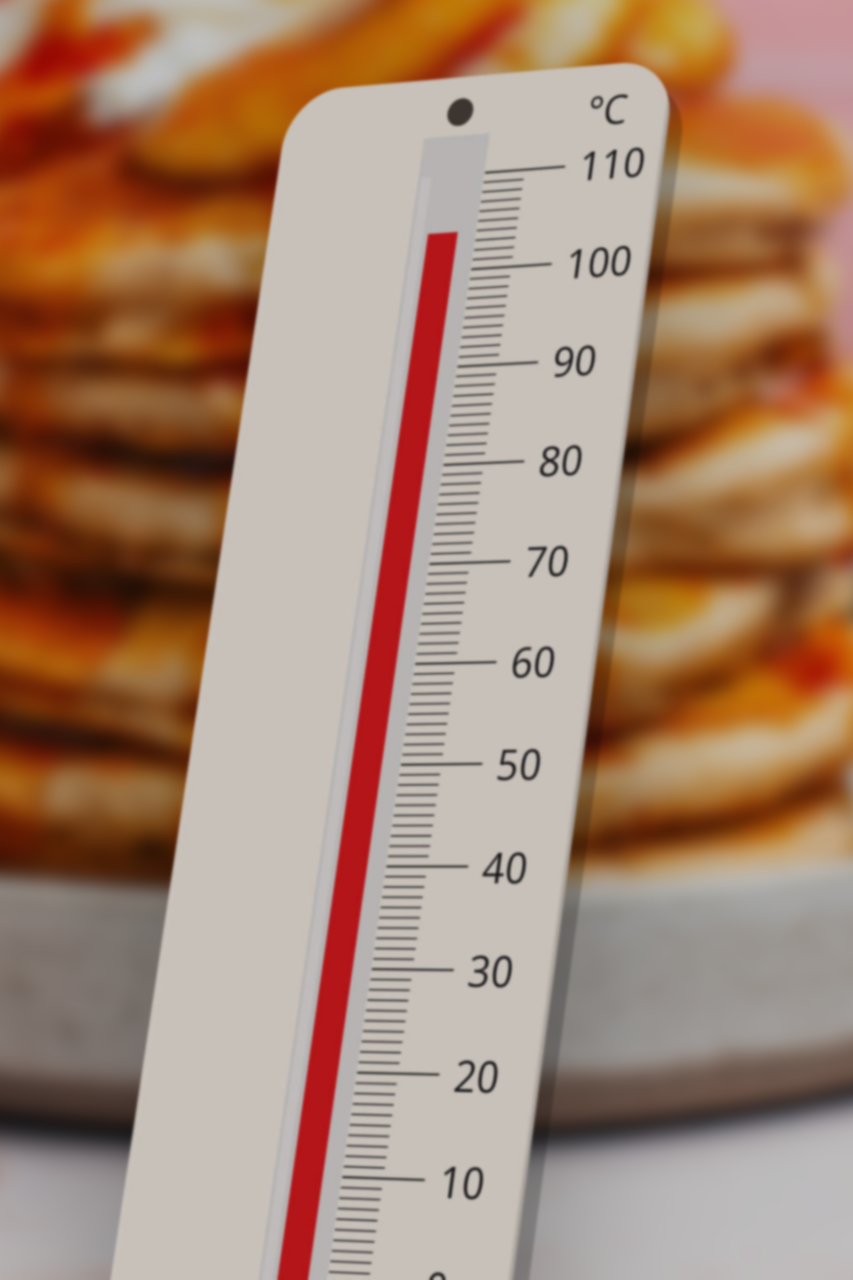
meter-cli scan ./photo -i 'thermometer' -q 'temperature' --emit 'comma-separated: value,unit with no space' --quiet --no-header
104,°C
